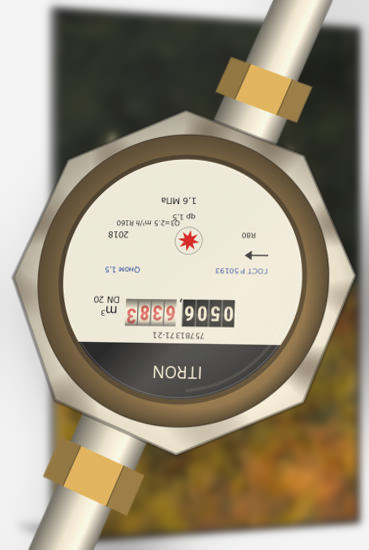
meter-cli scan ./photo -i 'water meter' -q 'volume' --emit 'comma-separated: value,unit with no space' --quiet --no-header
506.6383,m³
